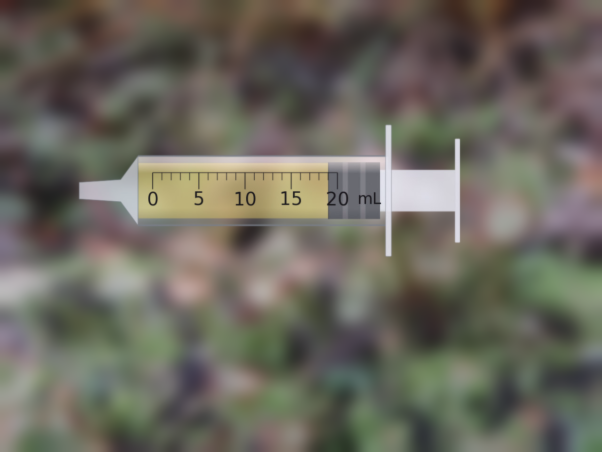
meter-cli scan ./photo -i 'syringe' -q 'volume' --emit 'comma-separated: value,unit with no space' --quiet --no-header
19,mL
